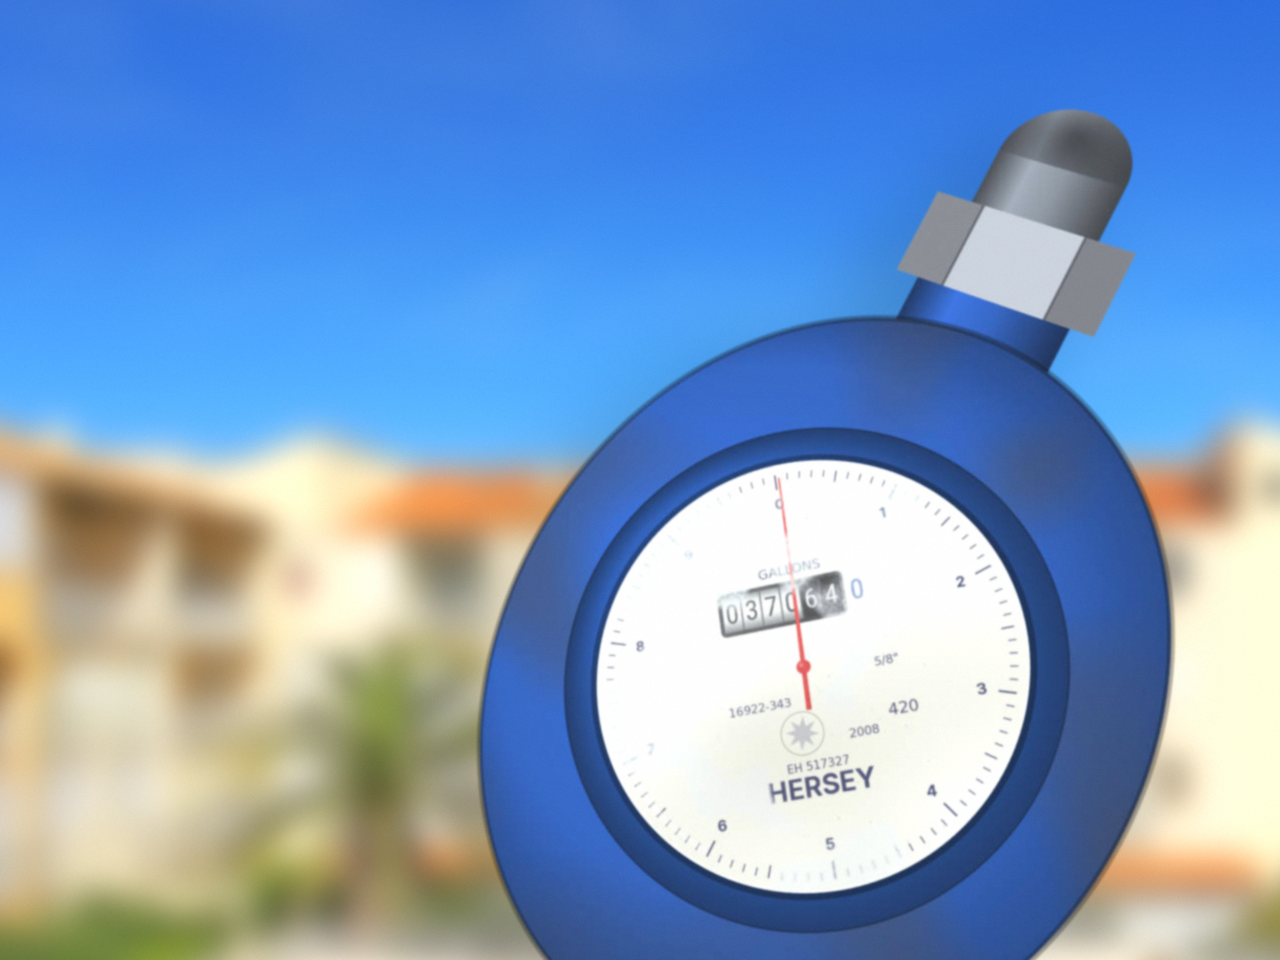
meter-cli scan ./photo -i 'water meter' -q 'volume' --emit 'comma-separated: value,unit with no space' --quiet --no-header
370640.0,gal
